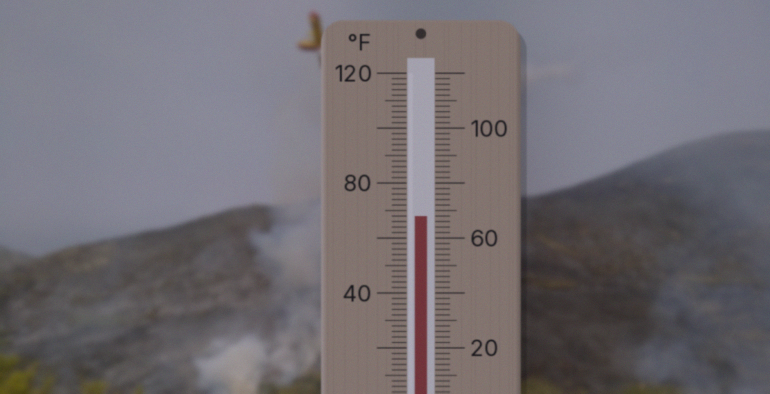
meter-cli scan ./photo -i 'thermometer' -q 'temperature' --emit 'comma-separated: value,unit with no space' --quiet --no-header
68,°F
